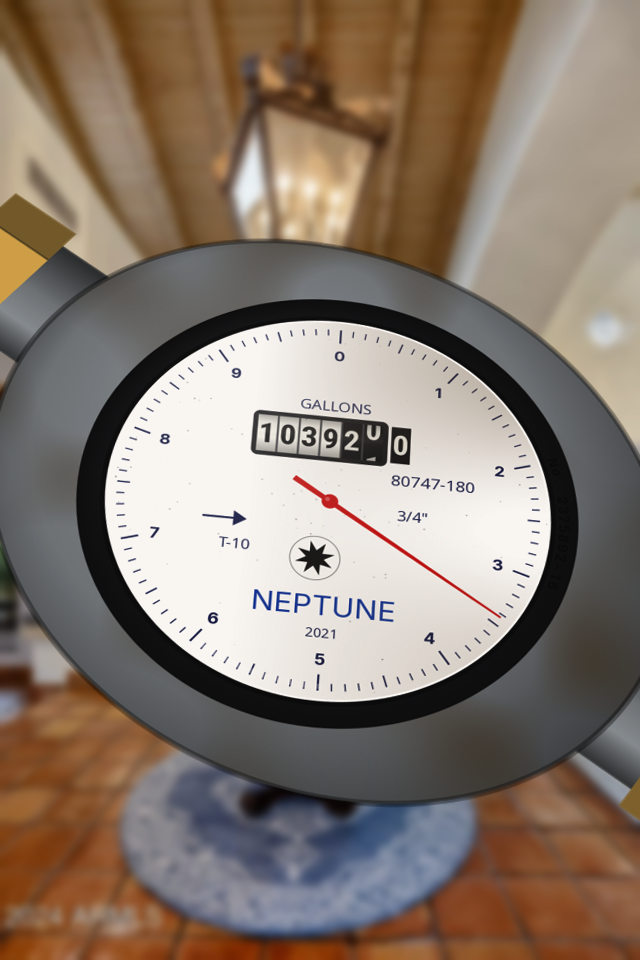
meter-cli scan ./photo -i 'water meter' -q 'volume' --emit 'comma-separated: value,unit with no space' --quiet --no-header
1039203.4,gal
